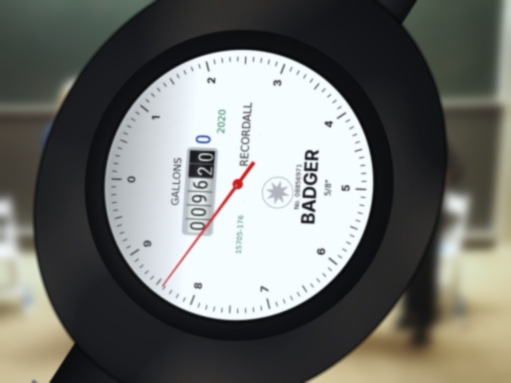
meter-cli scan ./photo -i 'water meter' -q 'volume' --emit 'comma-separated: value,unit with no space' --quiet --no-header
96198.4,gal
